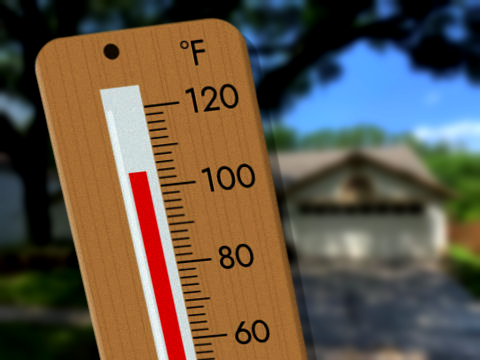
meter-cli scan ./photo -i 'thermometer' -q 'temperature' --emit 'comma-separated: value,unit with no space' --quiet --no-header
104,°F
